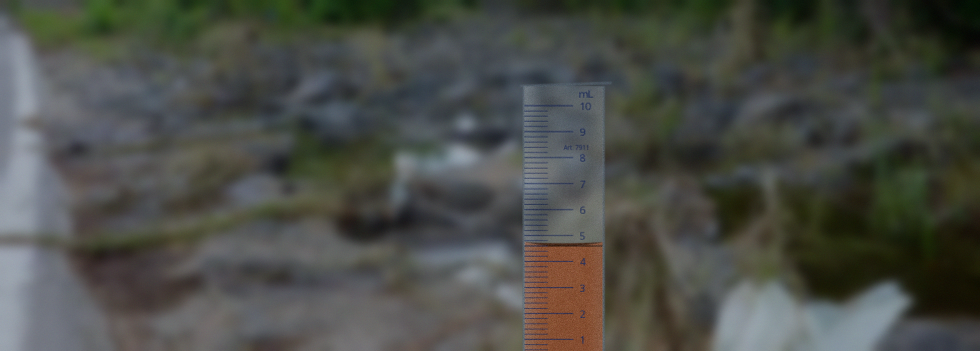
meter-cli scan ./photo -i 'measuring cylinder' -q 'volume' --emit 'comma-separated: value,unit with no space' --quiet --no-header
4.6,mL
